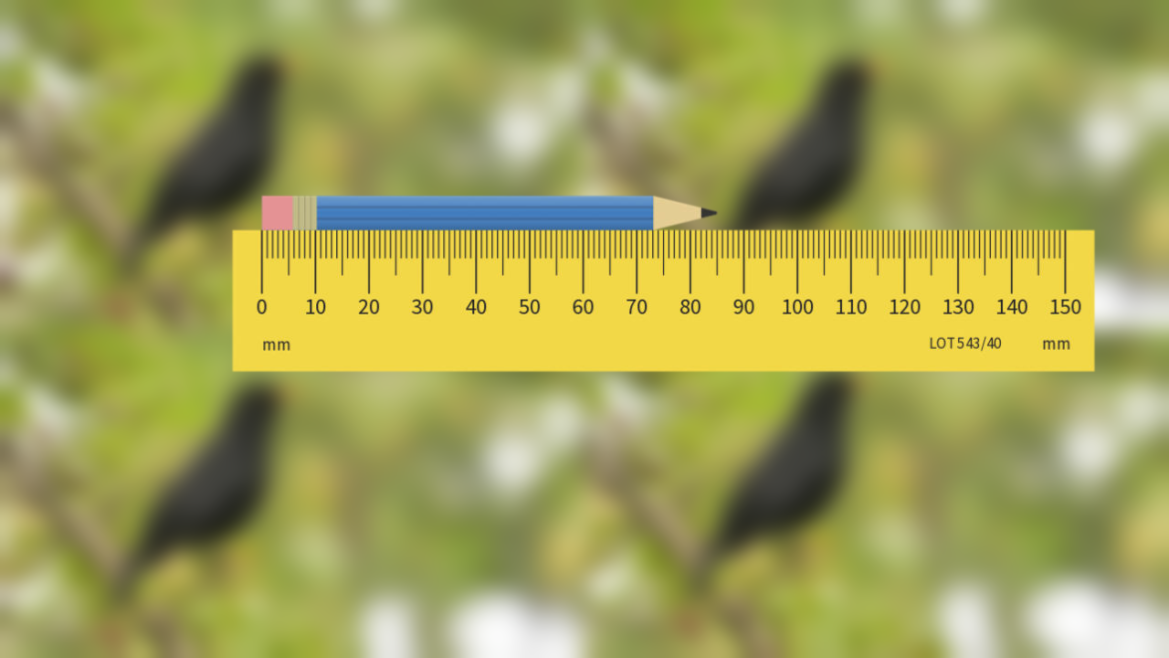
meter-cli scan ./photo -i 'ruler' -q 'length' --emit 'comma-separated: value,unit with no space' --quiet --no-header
85,mm
